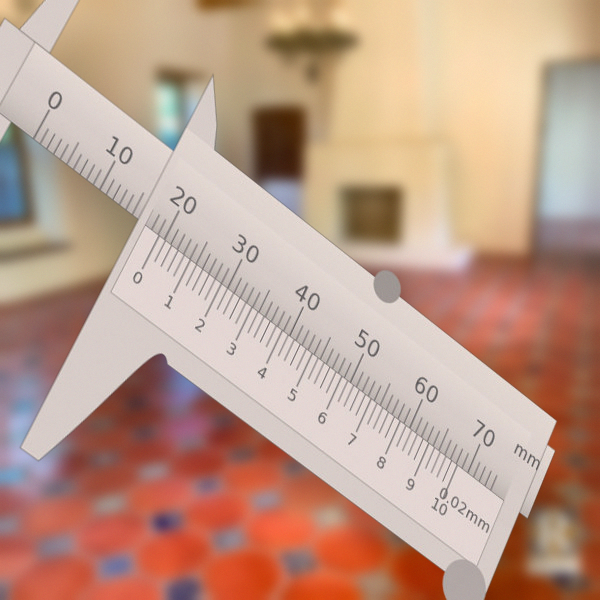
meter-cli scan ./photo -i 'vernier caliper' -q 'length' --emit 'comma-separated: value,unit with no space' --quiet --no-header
19.2,mm
